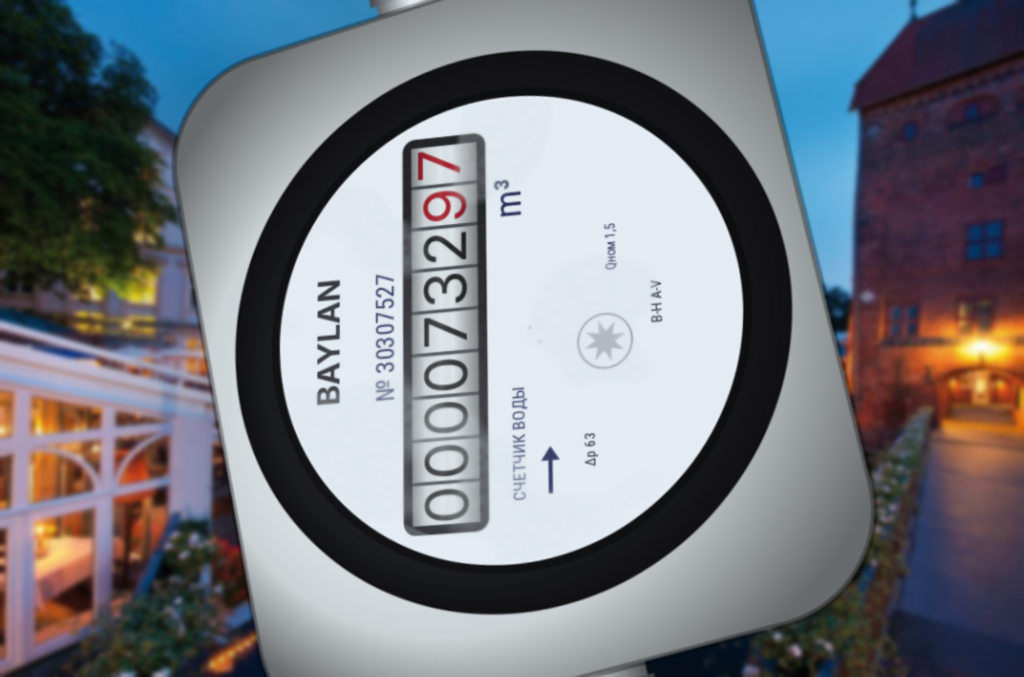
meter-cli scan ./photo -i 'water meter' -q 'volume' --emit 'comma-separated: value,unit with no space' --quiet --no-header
732.97,m³
